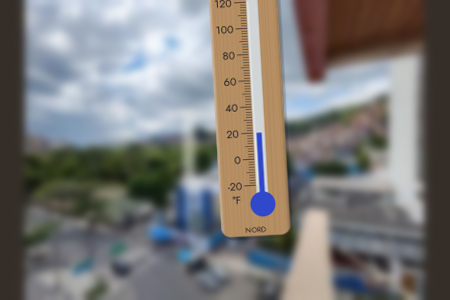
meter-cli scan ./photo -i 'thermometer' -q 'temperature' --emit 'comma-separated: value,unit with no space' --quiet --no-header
20,°F
